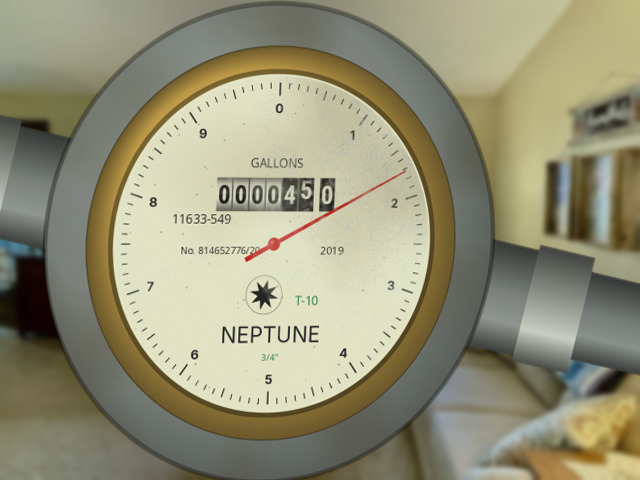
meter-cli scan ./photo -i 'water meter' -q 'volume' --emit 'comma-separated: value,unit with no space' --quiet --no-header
451.7,gal
